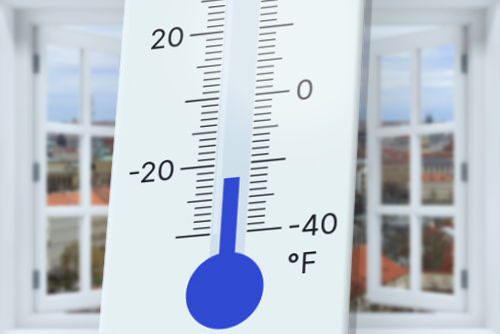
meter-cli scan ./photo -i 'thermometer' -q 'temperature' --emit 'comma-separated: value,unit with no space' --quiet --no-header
-24,°F
